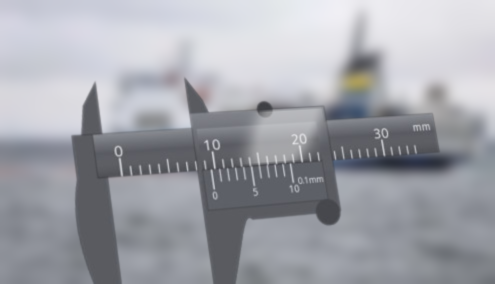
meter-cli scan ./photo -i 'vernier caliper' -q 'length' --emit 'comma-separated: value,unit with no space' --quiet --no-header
9.6,mm
